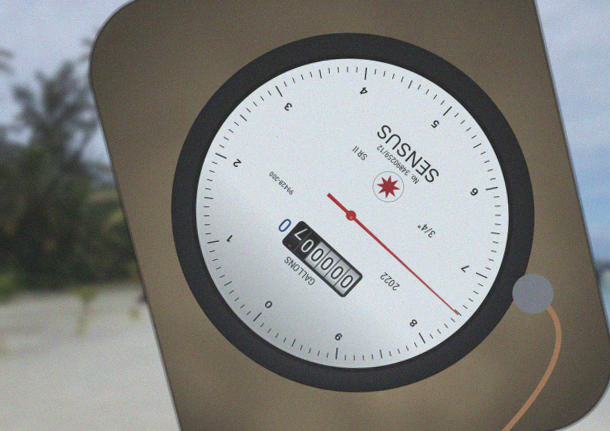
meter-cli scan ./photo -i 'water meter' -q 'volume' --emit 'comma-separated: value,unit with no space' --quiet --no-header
67.5,gal
